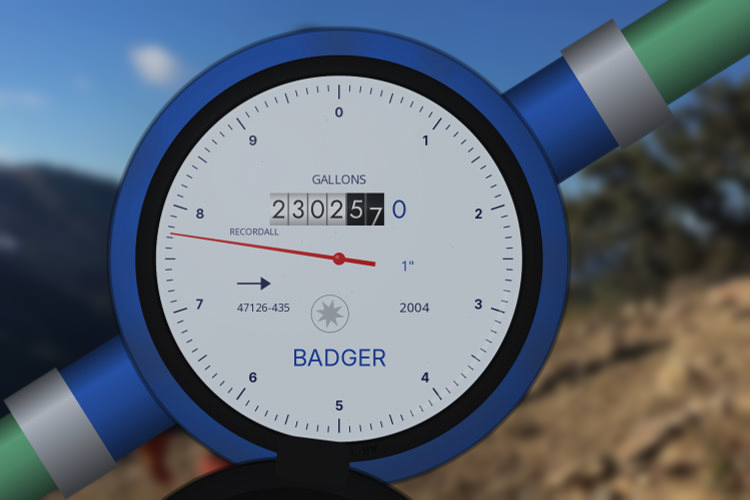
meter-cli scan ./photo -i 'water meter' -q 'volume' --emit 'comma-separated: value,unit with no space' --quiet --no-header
2302567.7,gal
